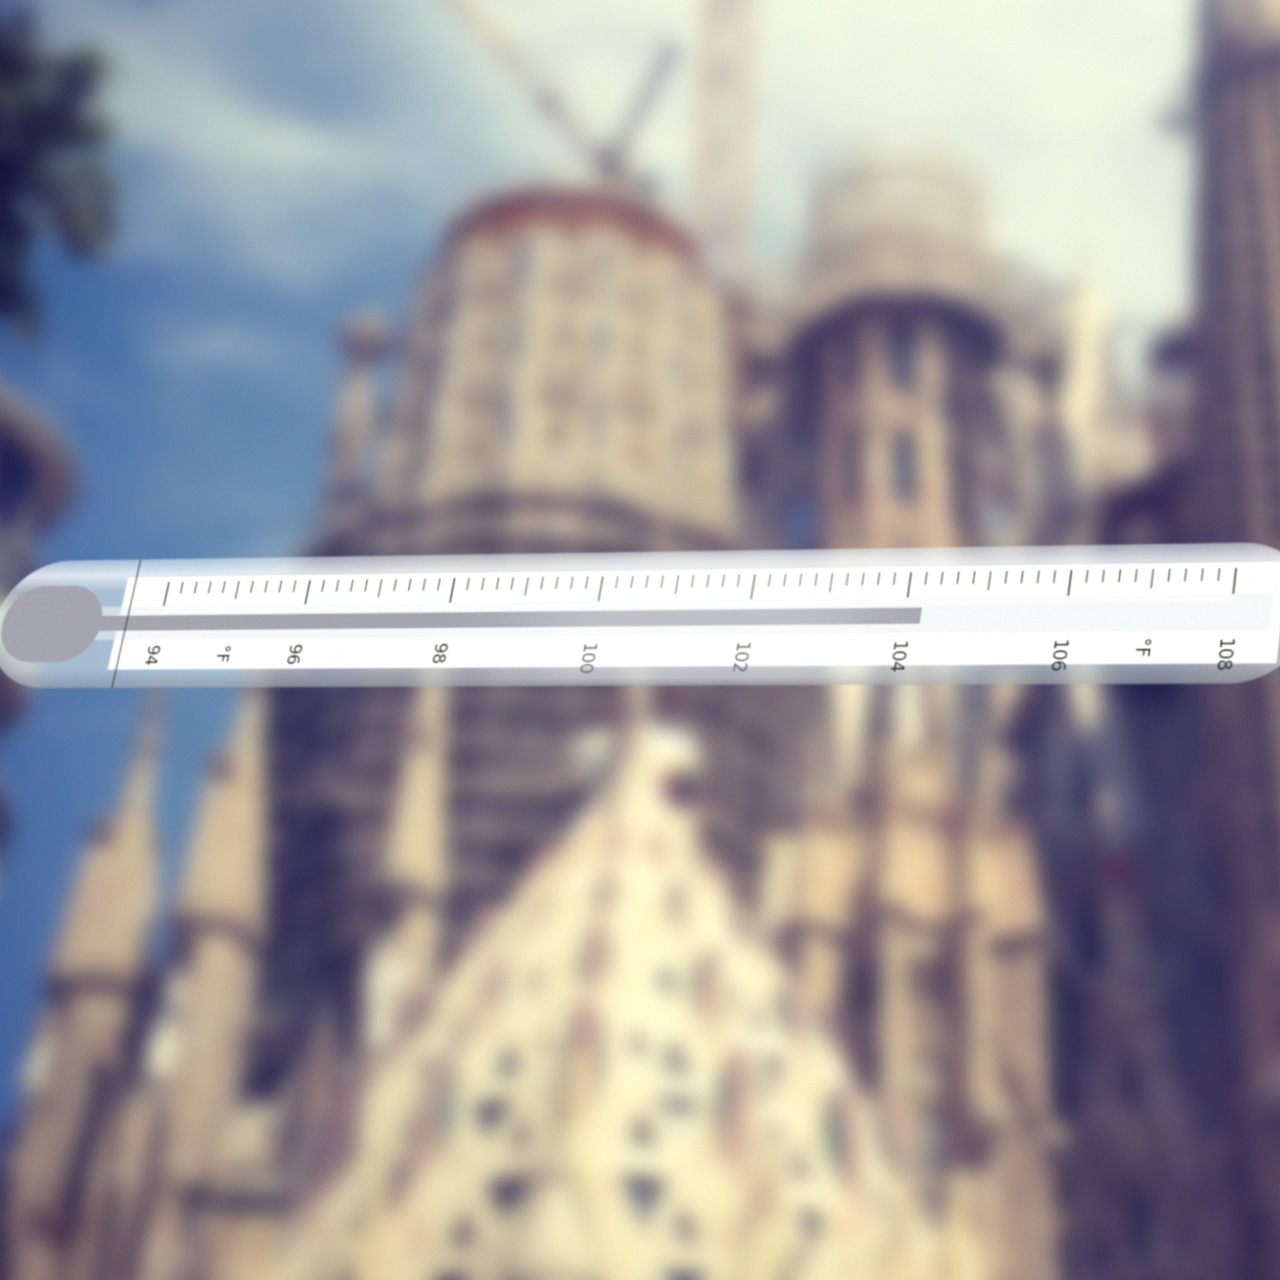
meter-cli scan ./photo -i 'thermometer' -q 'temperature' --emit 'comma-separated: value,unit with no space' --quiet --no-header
104.2,°F
